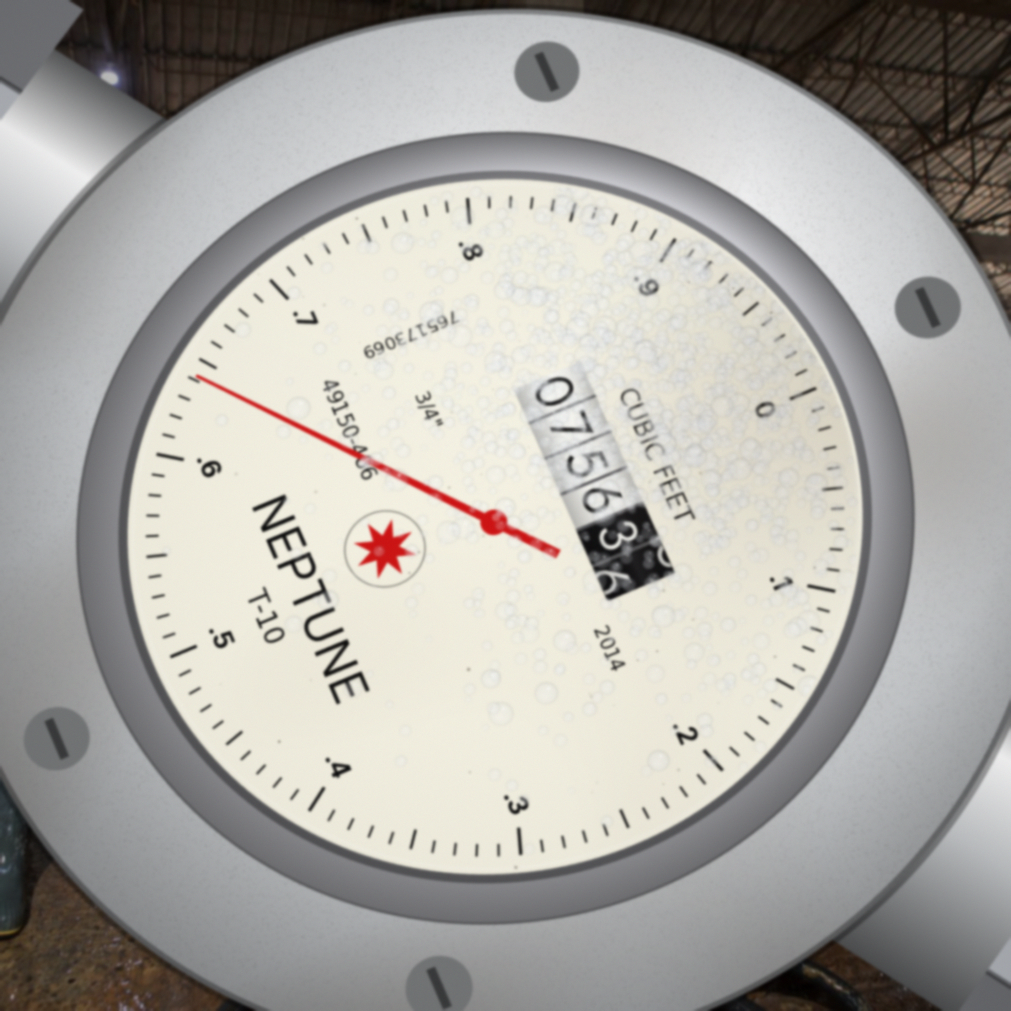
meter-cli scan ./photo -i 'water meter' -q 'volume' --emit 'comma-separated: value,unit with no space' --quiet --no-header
75635.64,ft³
